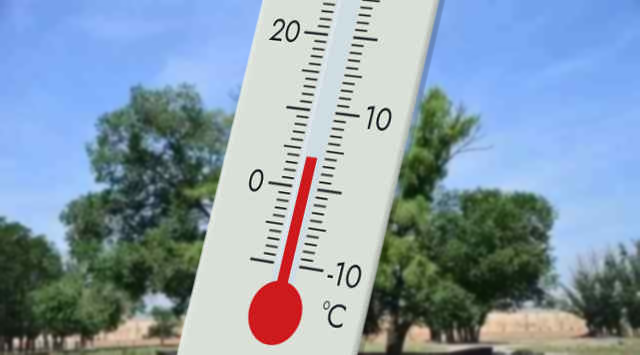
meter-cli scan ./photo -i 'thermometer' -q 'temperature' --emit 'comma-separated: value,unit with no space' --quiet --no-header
4,°C
